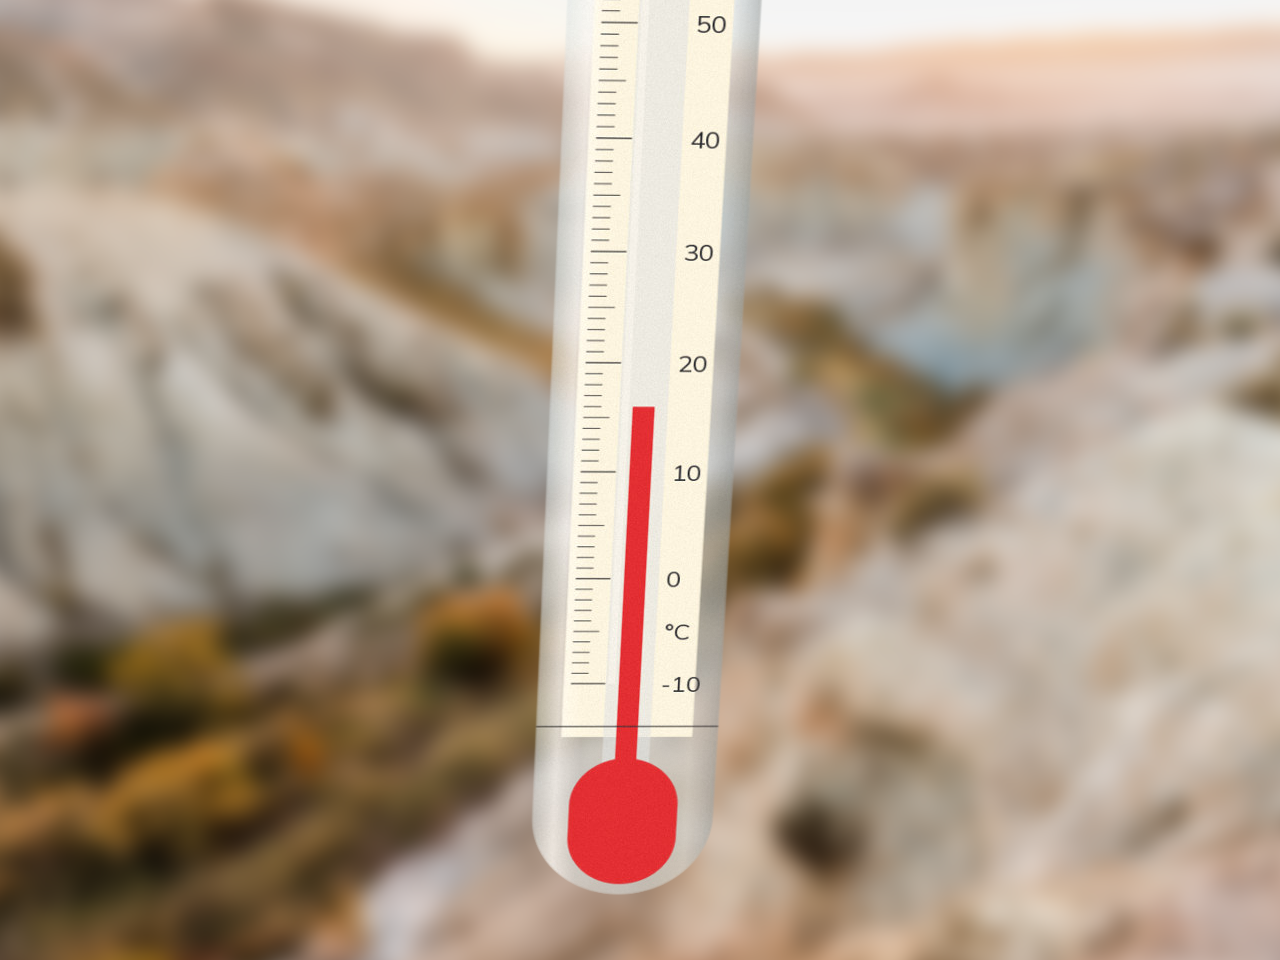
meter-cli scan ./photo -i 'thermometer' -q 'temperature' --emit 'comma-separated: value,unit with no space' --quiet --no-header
16,°C
